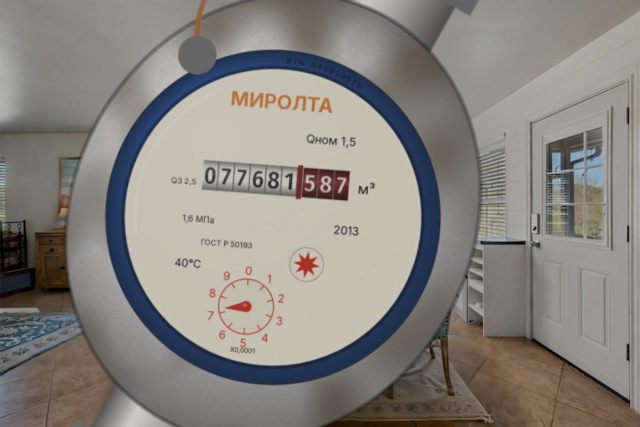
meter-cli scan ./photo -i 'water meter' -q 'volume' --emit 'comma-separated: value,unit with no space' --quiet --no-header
77681.5877,m³
